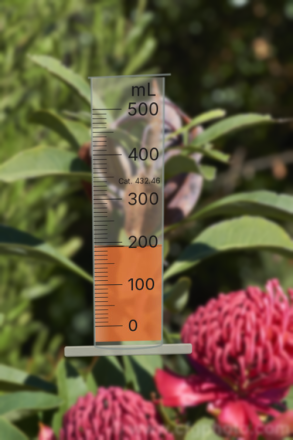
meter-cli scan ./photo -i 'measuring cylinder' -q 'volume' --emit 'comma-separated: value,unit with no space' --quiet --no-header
190,mL
